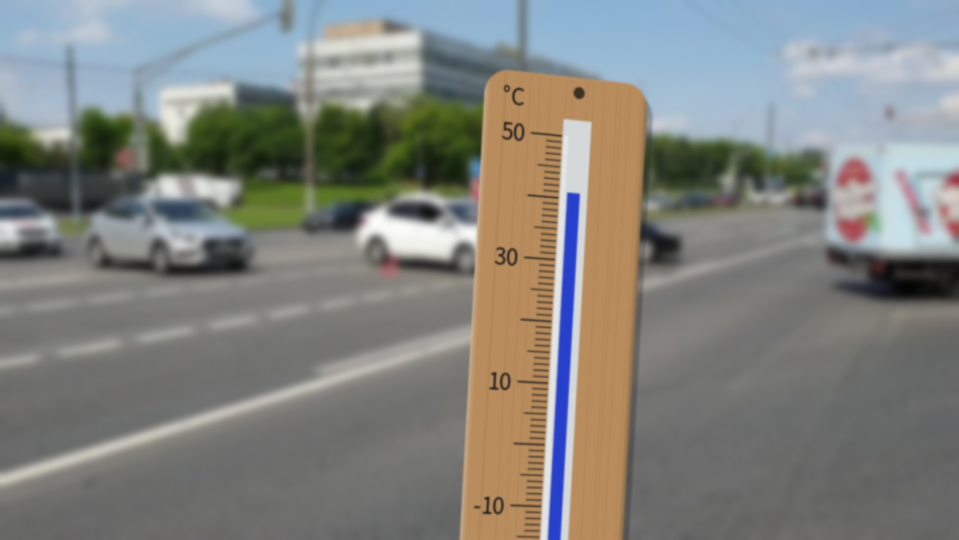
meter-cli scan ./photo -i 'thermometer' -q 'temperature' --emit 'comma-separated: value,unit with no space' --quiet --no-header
41,°C
